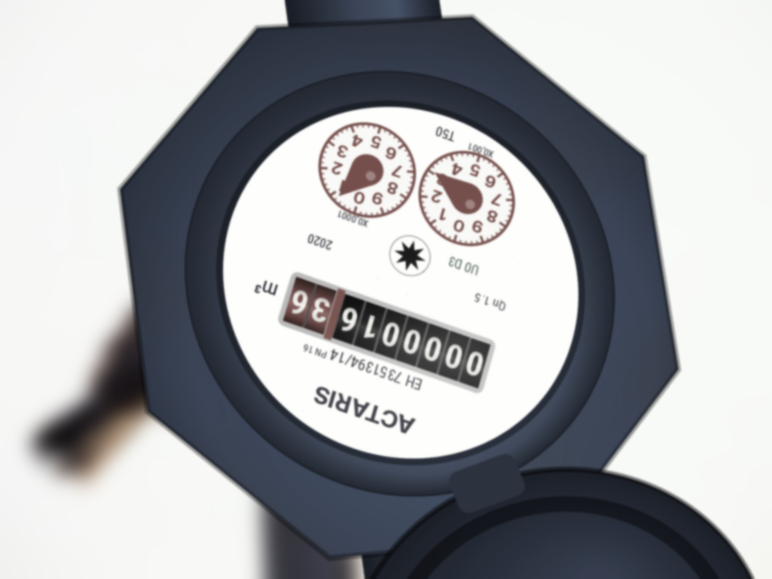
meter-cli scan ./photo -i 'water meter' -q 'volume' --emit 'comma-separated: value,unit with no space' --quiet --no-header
16.3630,m³
